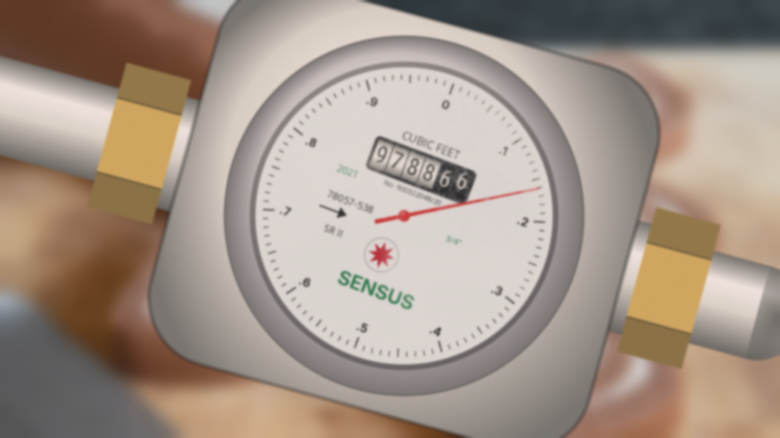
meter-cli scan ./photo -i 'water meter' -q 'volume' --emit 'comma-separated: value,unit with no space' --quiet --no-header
978866.16,ft³
